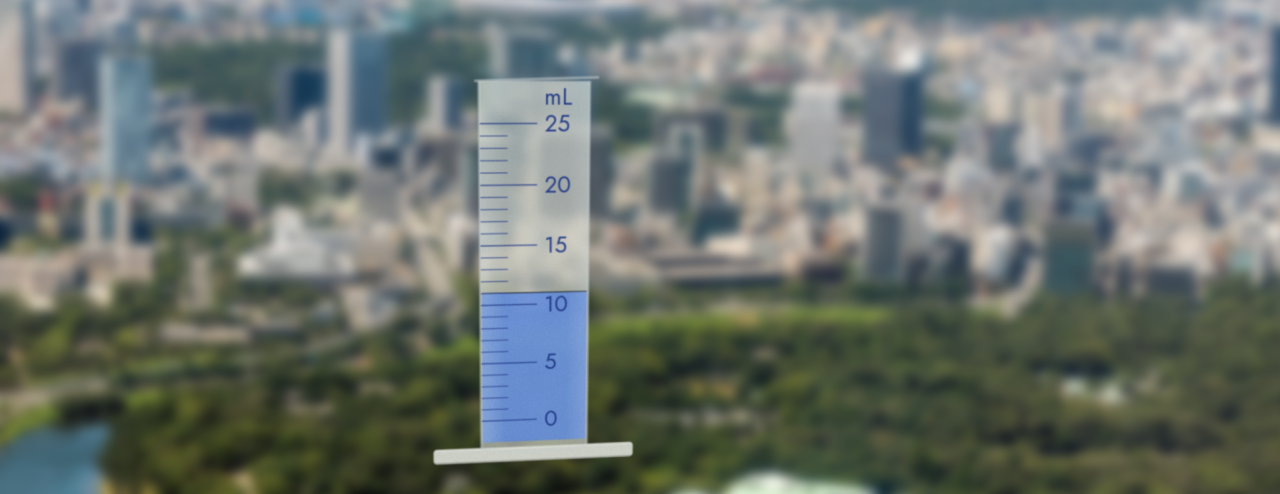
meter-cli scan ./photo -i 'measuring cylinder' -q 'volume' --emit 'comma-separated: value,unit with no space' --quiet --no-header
11,mL
